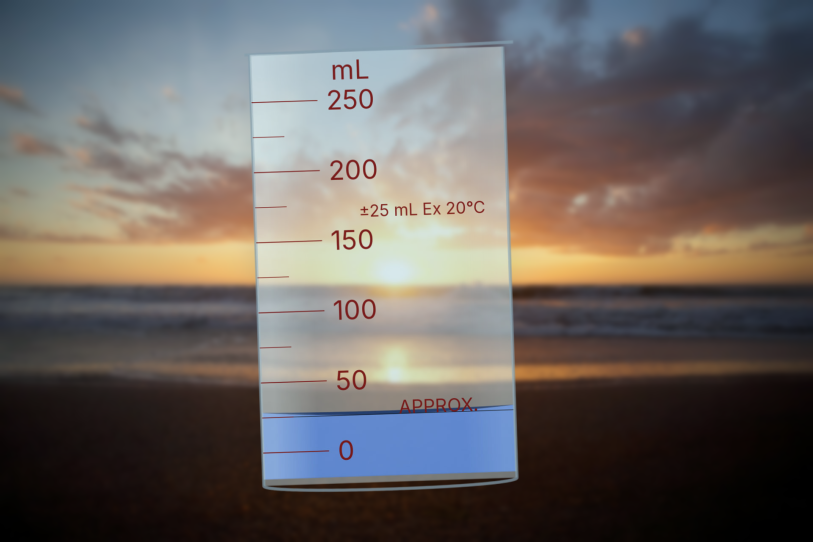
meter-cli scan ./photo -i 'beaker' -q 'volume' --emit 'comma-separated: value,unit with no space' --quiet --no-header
25,mL
